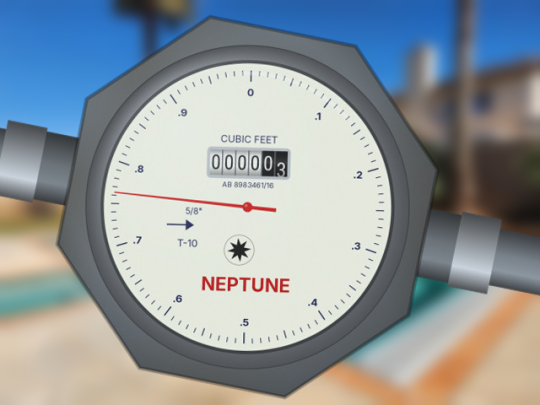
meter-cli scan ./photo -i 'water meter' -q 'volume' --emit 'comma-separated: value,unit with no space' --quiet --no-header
2.76,ft³
